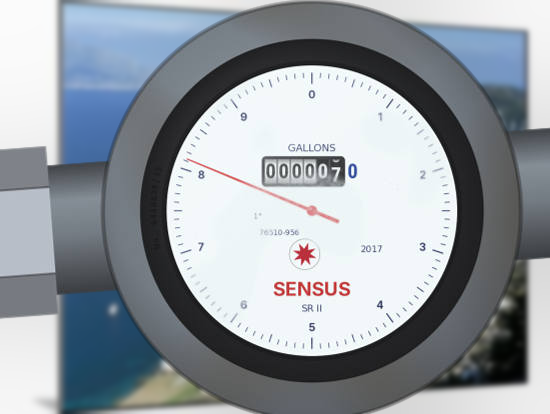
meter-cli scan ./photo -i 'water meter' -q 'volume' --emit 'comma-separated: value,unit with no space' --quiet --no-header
68.1,gal
